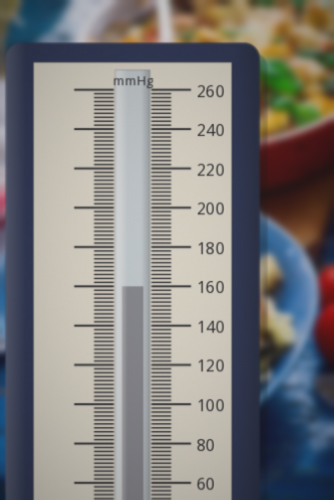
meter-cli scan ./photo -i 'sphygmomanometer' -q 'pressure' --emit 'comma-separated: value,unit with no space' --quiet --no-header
160,mmHg
